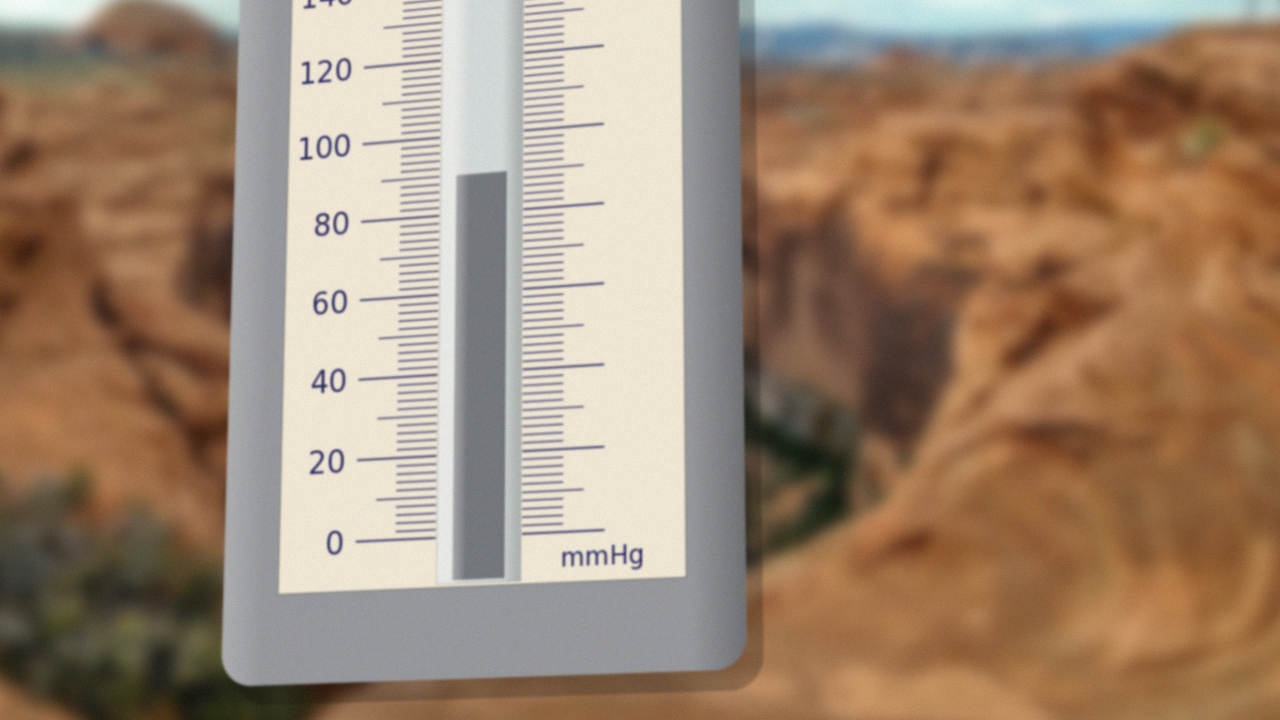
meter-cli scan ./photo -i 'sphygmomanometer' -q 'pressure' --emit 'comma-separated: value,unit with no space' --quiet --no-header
90,mmHg
